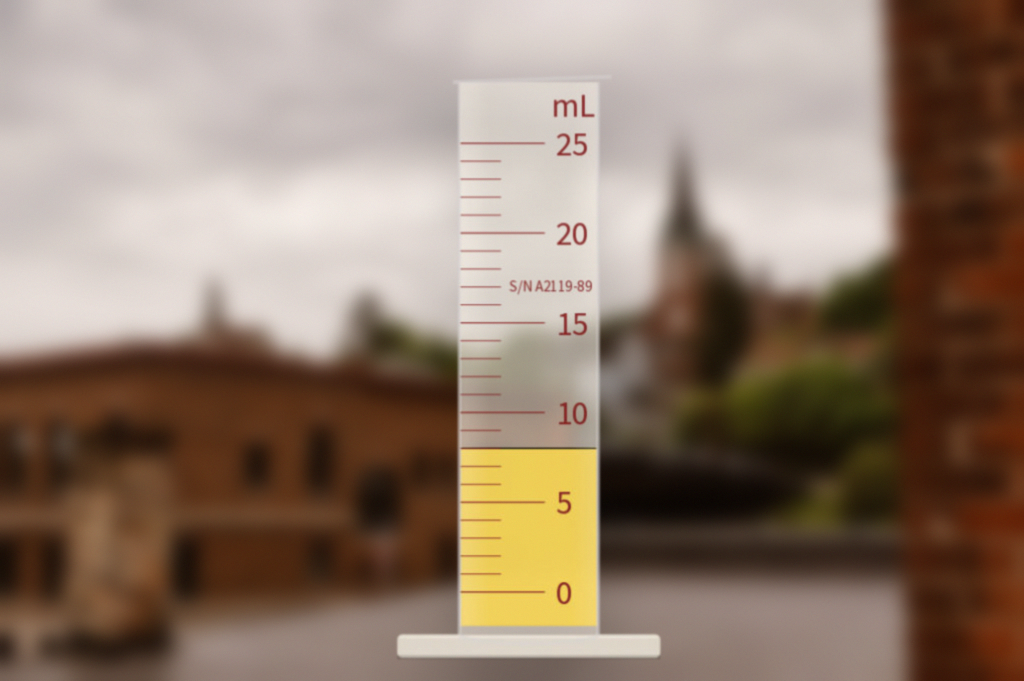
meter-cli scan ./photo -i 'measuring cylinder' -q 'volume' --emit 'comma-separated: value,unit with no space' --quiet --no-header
8,mL
